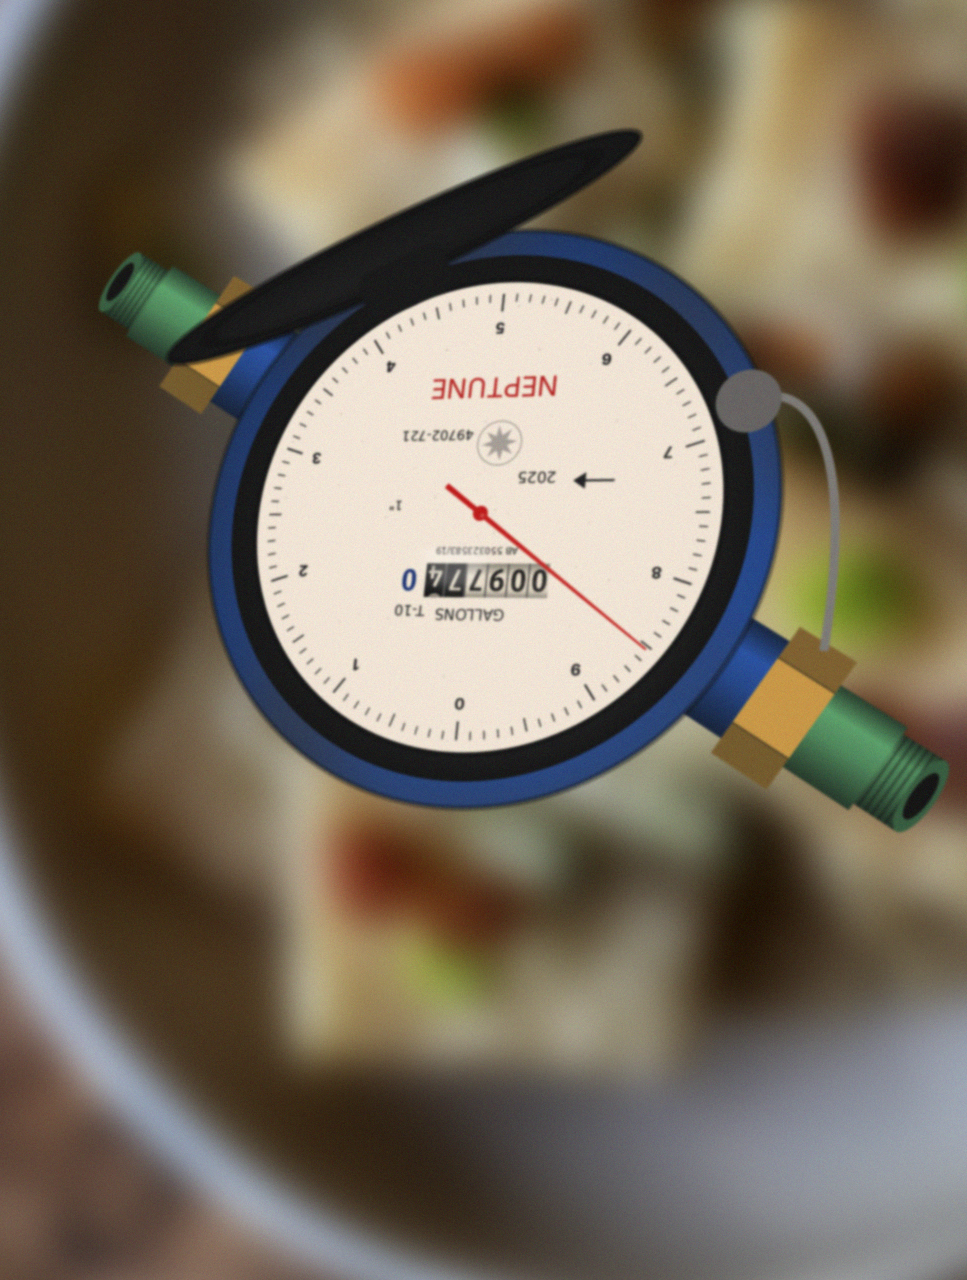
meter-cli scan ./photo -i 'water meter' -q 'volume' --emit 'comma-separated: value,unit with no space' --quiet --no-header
97738.5,gal
